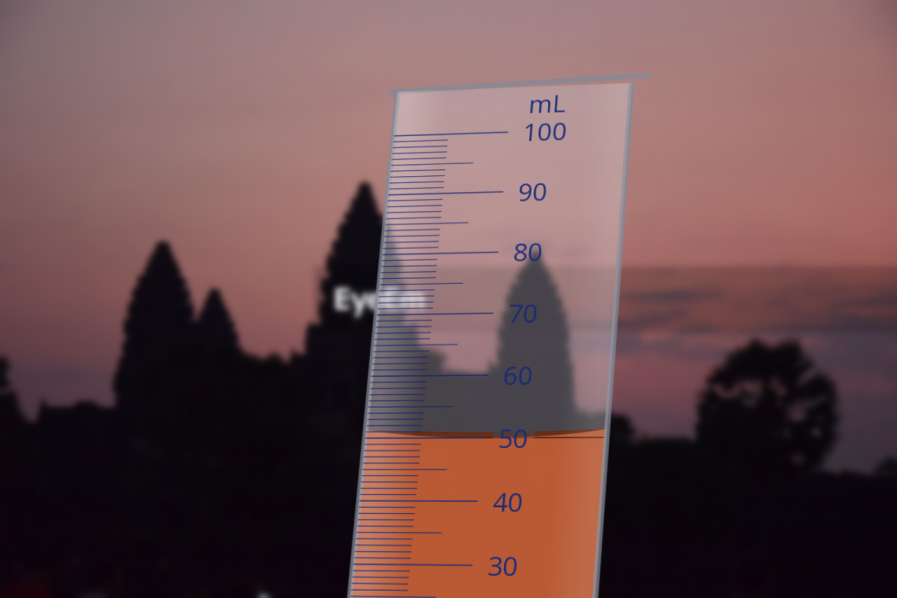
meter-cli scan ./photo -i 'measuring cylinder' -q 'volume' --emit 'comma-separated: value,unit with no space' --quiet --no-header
50,mL
